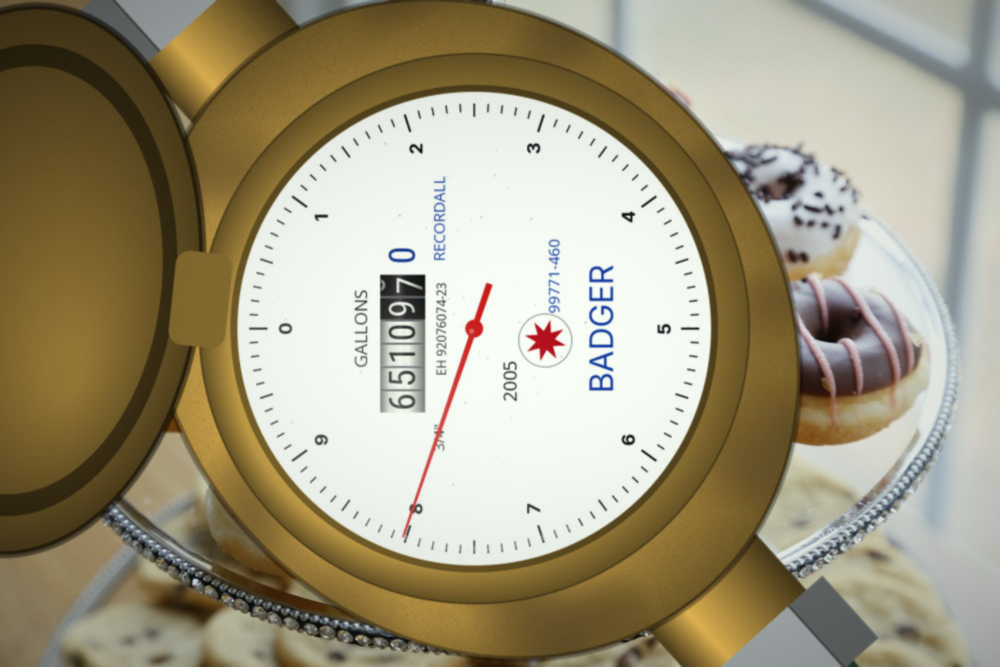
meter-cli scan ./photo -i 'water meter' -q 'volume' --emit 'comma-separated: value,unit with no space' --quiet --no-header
6510968.0,gal
